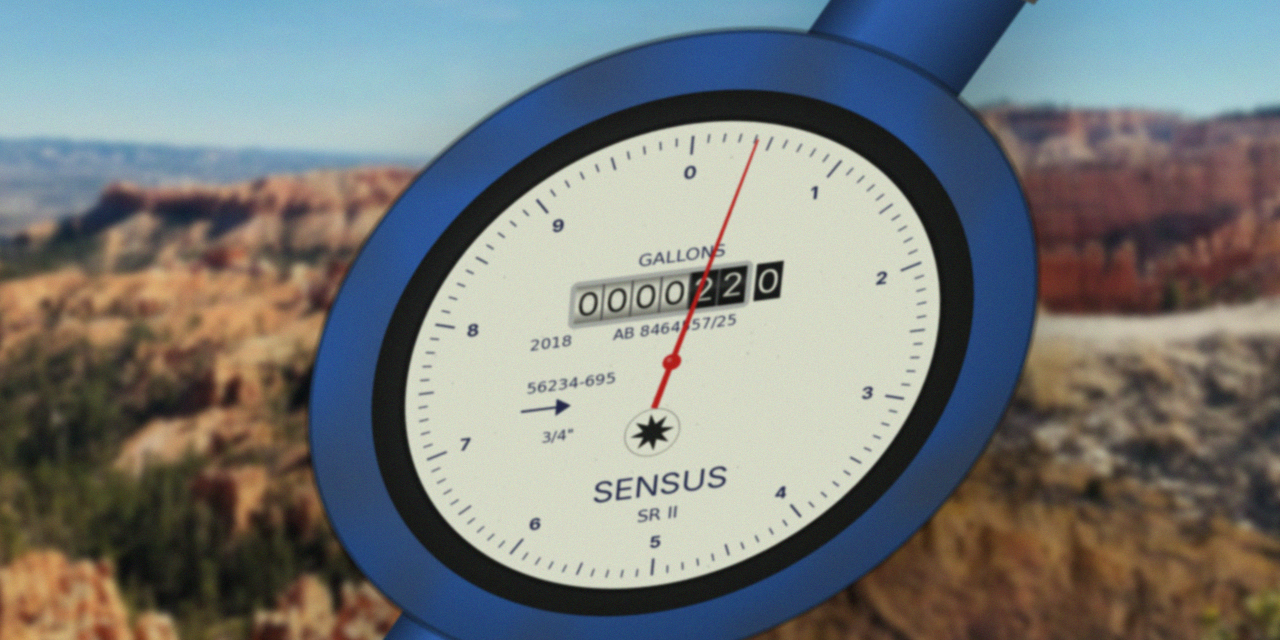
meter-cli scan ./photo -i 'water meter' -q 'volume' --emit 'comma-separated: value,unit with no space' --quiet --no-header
220.4,gal
